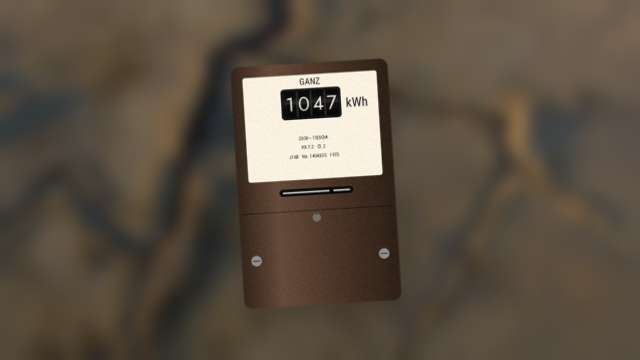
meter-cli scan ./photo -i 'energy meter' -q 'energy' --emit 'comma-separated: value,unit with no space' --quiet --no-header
1047,kWh
